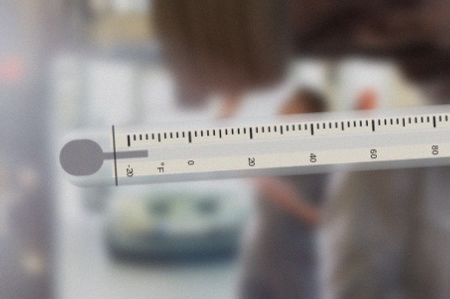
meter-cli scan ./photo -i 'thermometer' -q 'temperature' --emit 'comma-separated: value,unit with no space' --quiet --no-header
-14,°F
